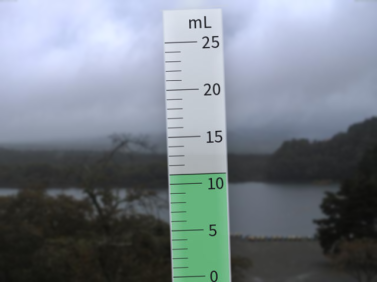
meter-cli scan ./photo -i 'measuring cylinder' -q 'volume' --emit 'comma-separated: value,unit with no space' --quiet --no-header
11,mL
